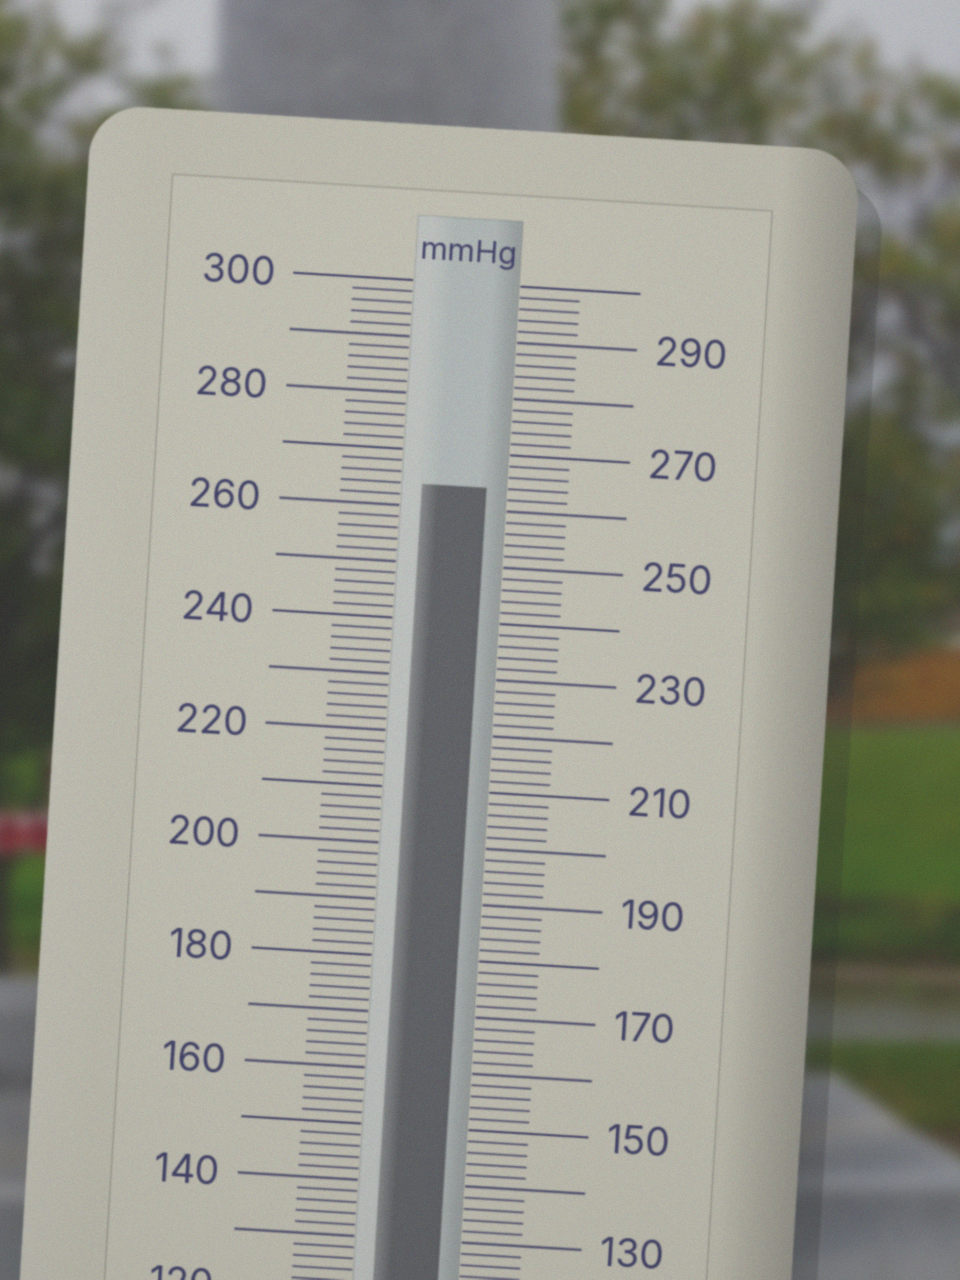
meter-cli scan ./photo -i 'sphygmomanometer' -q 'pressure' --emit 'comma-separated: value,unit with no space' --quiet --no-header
264,mmHg
